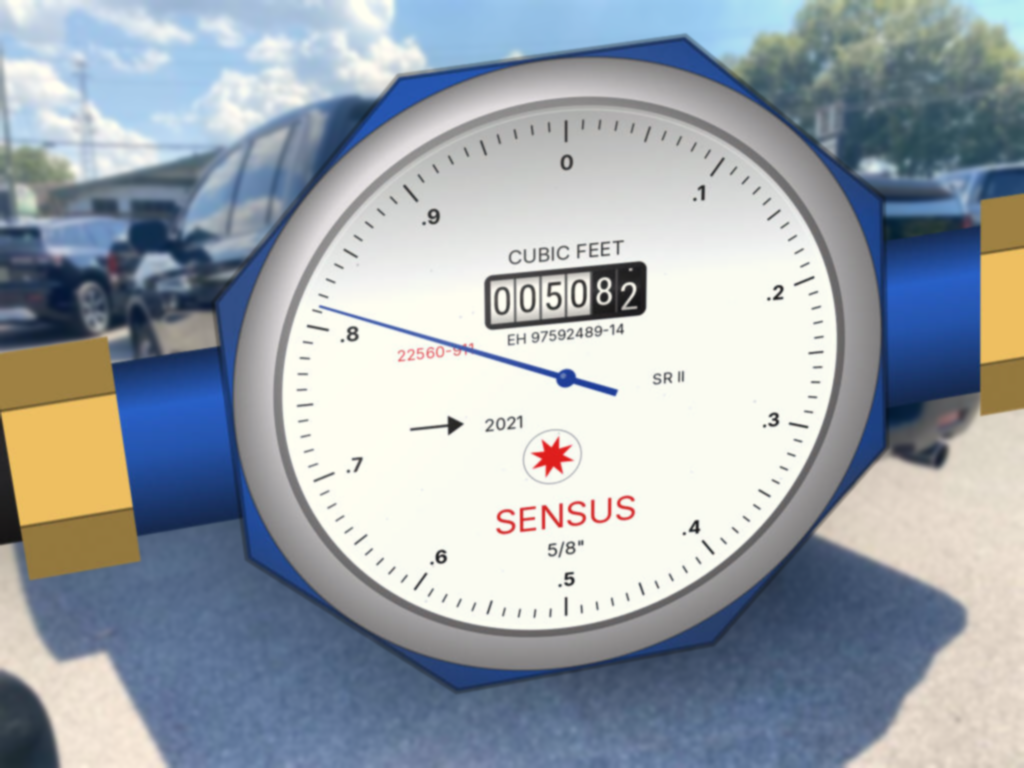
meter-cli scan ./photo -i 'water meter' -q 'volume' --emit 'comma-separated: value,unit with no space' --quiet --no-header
5081.81,ft³
